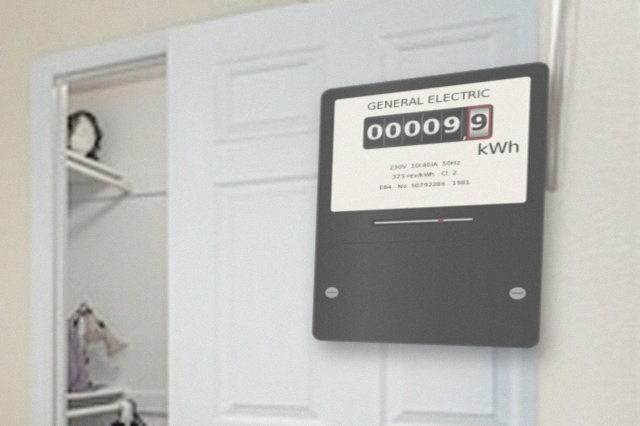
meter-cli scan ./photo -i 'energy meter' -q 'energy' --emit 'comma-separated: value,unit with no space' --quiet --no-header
9.9,kWh
